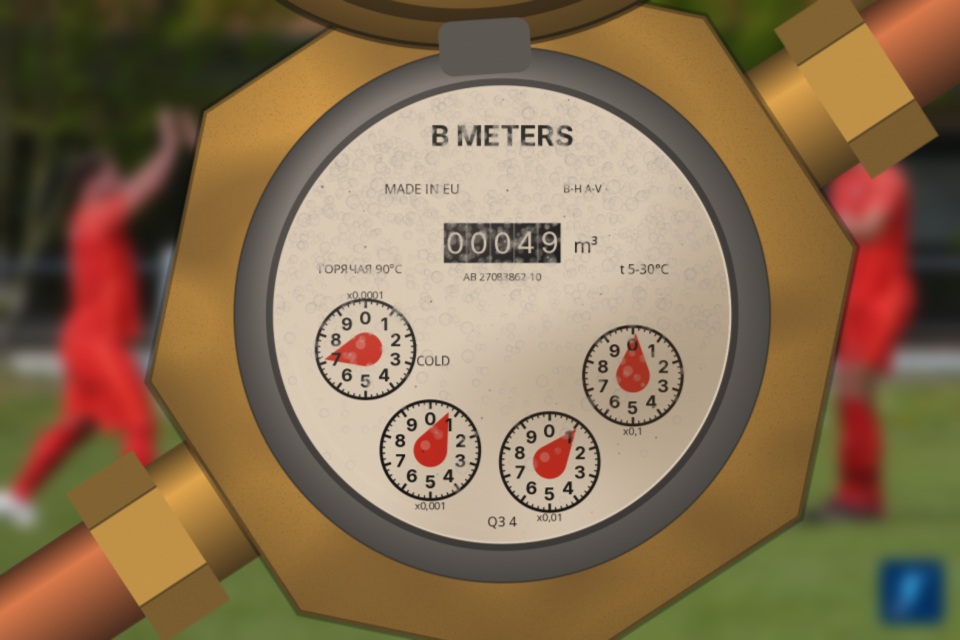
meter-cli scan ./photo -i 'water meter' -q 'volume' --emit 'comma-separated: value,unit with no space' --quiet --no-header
49.0107,m³
